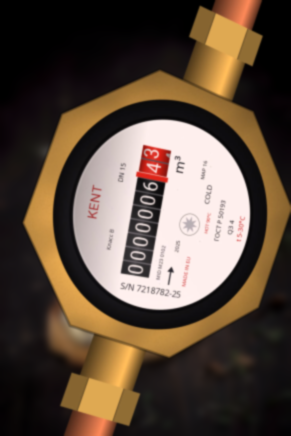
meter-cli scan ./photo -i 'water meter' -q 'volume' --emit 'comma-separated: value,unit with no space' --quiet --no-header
6.43,m³
